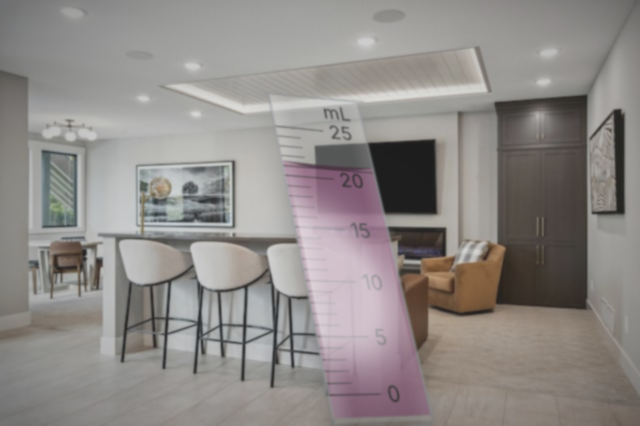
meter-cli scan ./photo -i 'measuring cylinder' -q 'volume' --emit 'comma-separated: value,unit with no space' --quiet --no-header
21,mL
